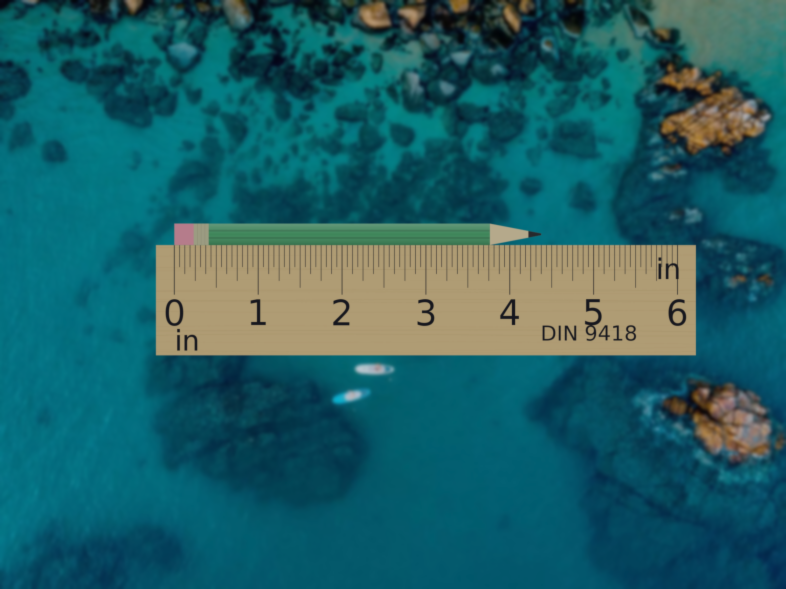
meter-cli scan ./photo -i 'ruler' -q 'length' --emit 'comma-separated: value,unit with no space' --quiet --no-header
4.375,in
